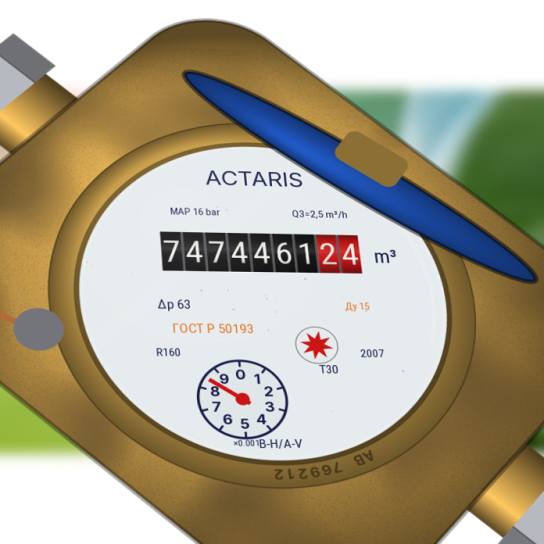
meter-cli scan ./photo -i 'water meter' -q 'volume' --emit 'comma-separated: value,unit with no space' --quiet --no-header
7474461.248,m³
